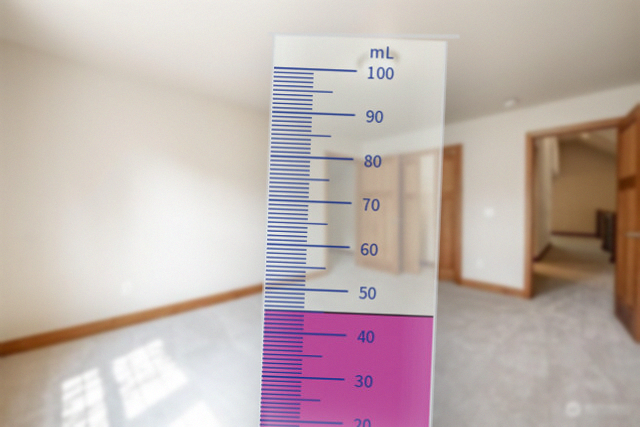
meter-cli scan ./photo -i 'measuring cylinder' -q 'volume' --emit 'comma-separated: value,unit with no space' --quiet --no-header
45,mL
